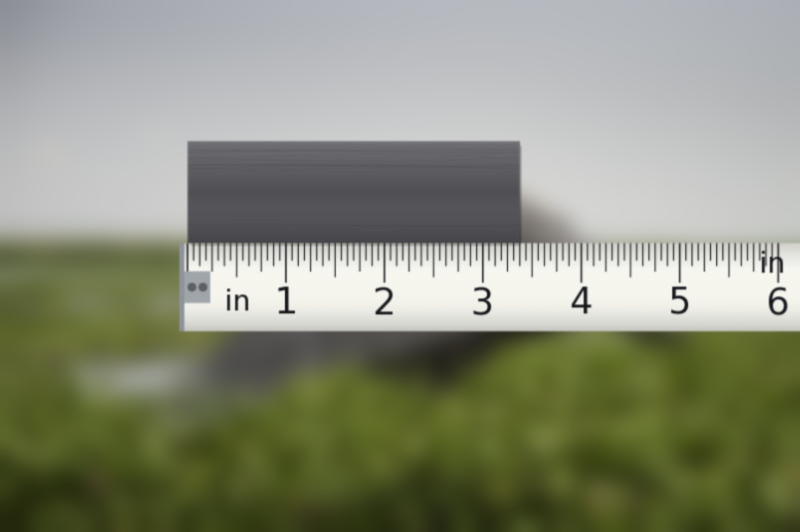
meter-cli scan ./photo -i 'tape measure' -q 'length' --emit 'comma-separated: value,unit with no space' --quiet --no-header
3.375,in
